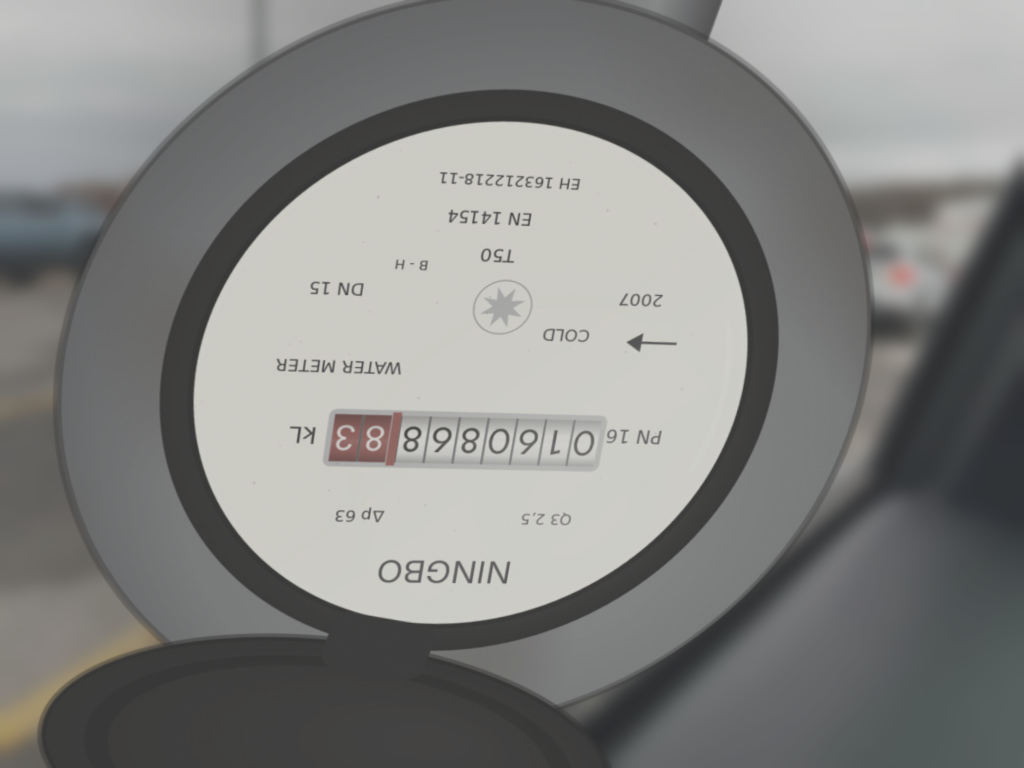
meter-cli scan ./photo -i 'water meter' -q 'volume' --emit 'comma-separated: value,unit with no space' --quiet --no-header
160868.83,kL
